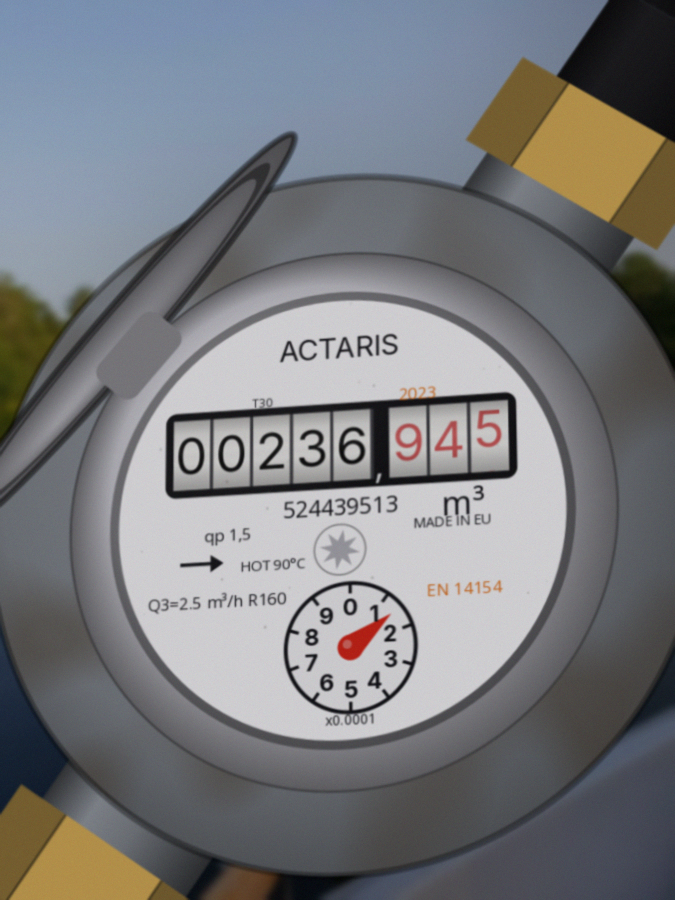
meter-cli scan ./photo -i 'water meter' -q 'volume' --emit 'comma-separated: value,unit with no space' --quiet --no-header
236.9451,m³
